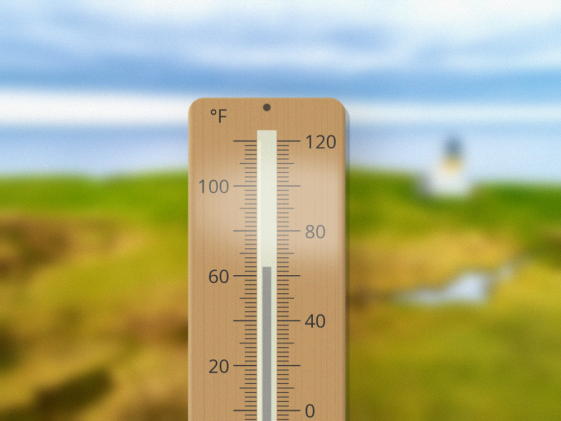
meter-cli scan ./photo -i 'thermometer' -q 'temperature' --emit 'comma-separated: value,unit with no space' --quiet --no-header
64,°F
